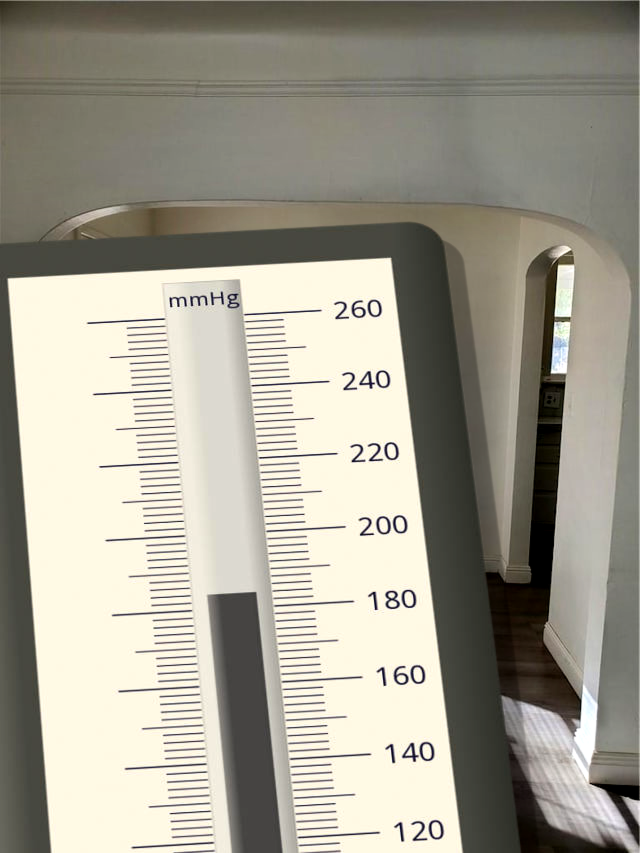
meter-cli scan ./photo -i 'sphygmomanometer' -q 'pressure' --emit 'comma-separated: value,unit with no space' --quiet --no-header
184,mmHg
